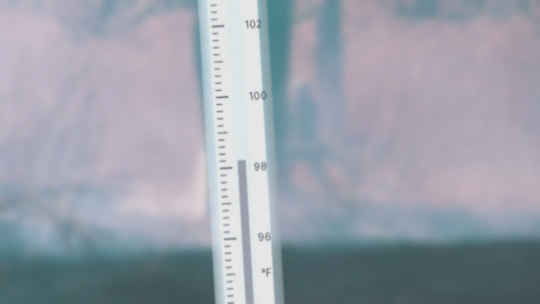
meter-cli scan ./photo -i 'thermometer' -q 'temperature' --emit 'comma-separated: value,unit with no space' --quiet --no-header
98.2,°F
